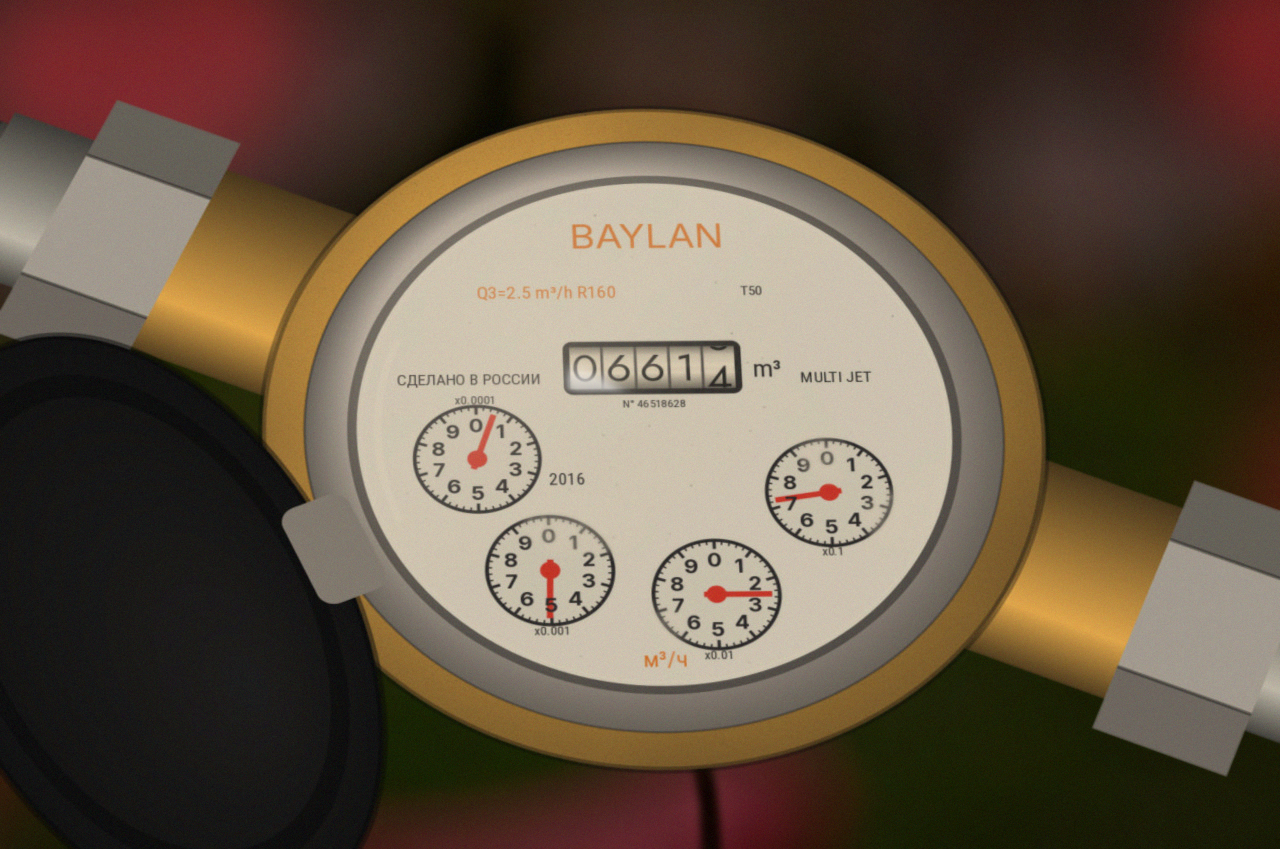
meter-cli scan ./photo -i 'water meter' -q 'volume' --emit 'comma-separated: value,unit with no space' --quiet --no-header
6613.7250,m³
